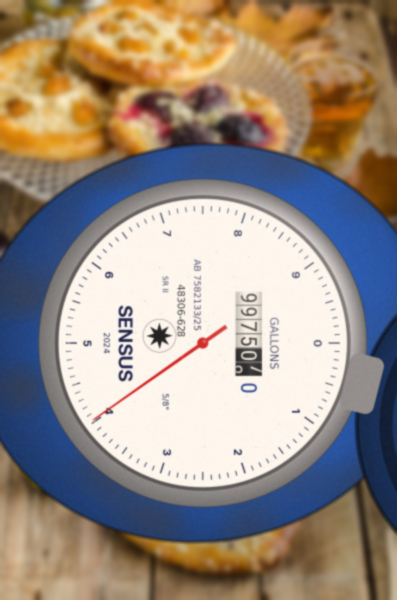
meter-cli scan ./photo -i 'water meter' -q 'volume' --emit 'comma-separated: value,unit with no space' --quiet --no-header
9975074.0,gal
